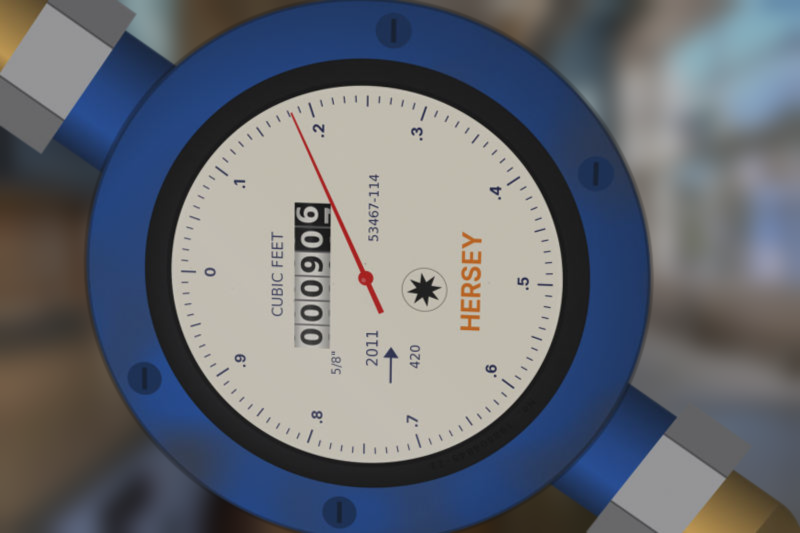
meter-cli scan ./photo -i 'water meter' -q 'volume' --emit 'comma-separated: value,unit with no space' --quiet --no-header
906.18,ft³
